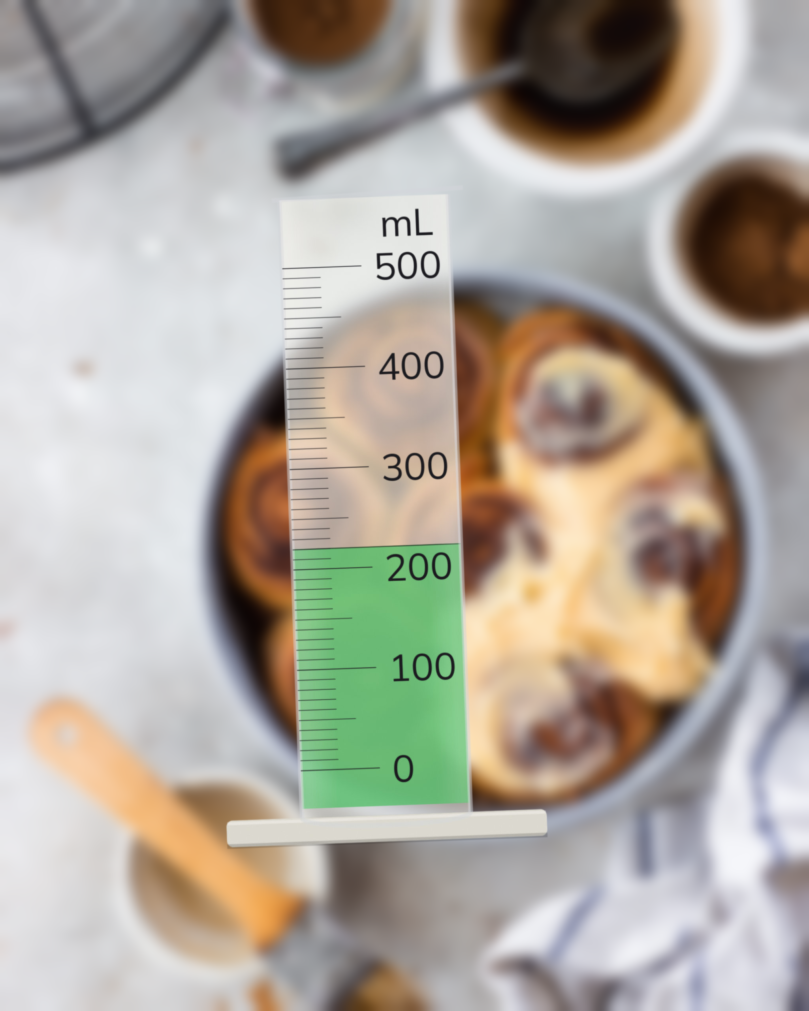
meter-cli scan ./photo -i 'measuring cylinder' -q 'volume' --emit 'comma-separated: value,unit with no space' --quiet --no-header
220,mL
